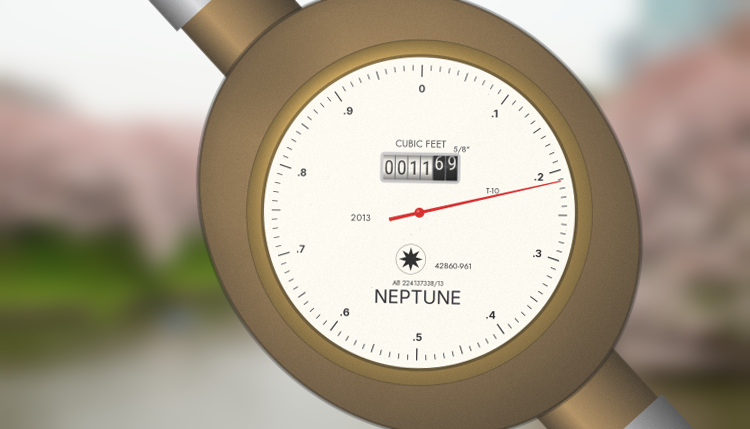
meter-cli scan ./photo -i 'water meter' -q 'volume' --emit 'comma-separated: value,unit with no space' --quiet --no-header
1169.21,ft³
